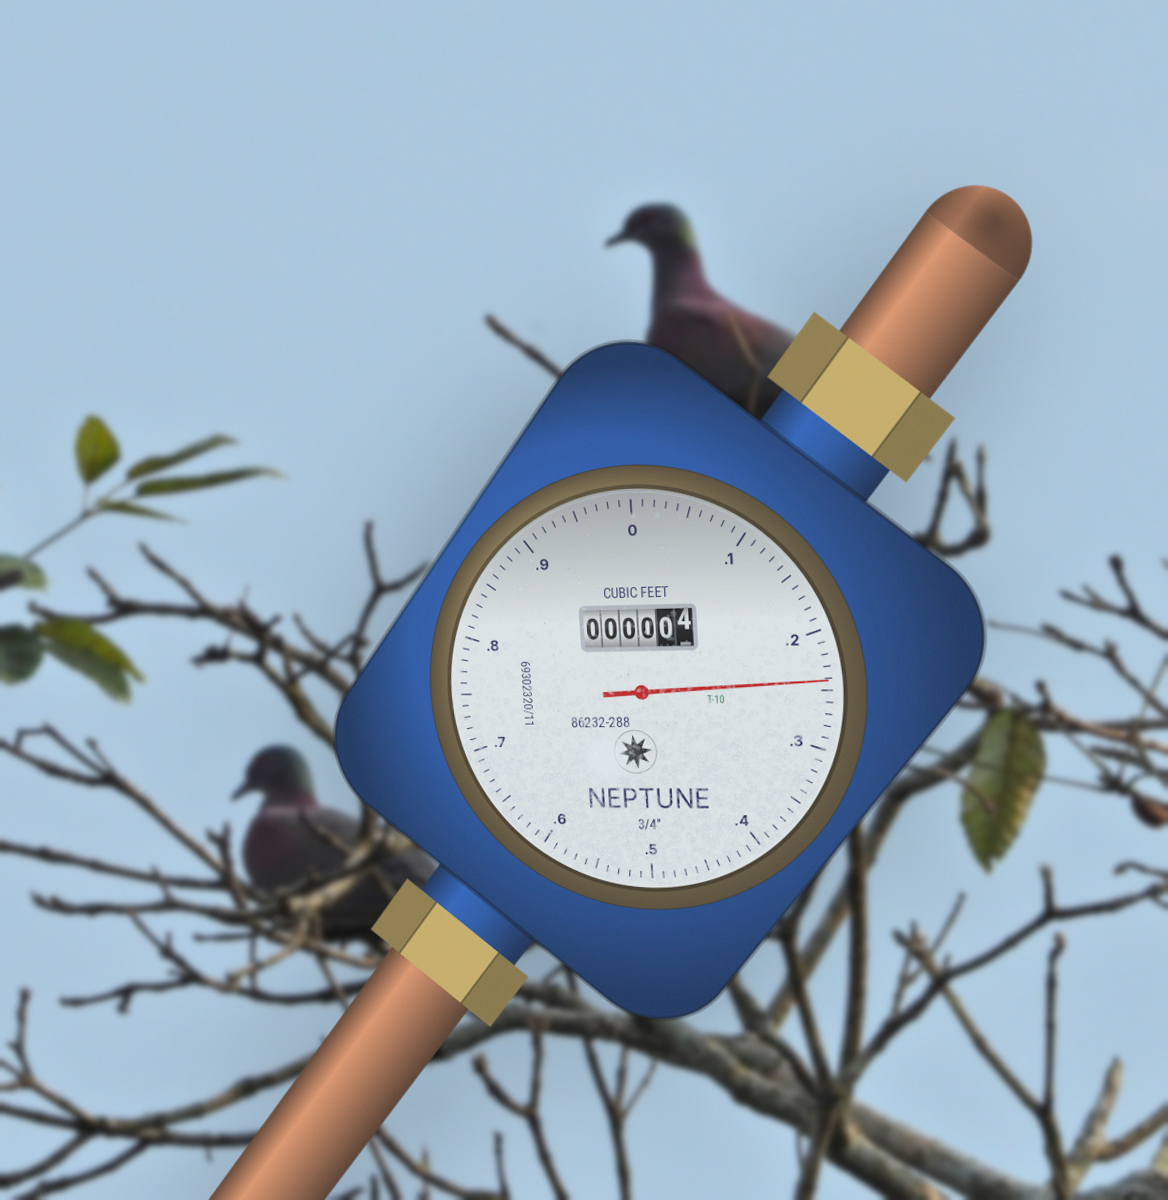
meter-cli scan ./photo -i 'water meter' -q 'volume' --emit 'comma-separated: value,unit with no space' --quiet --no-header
4.24,ft³
